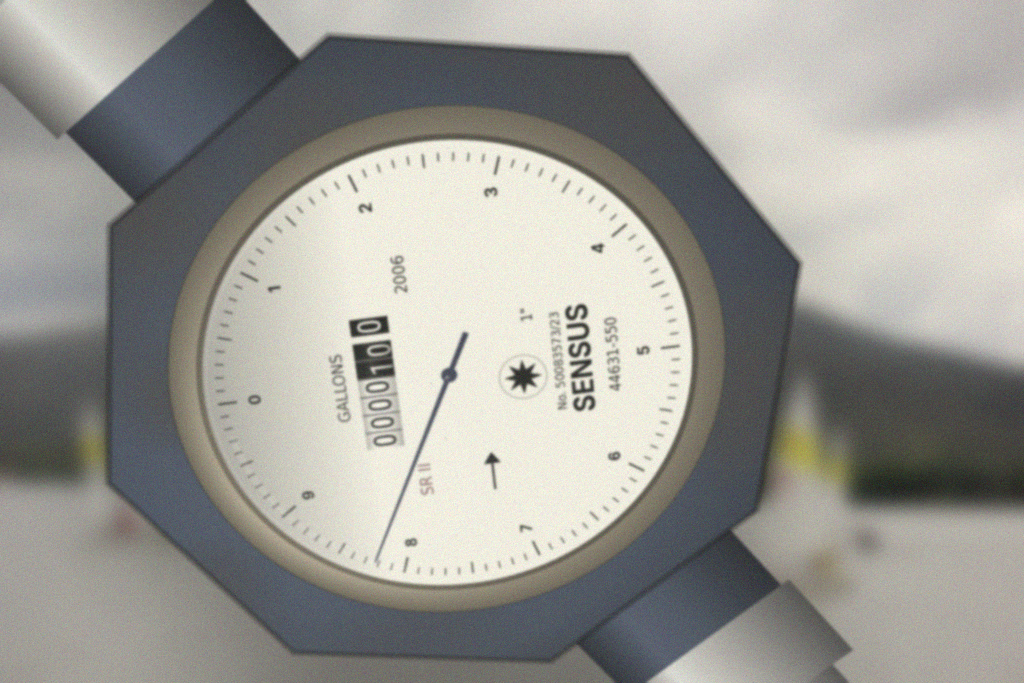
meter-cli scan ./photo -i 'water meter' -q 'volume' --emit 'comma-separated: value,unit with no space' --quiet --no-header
98.2,gal
